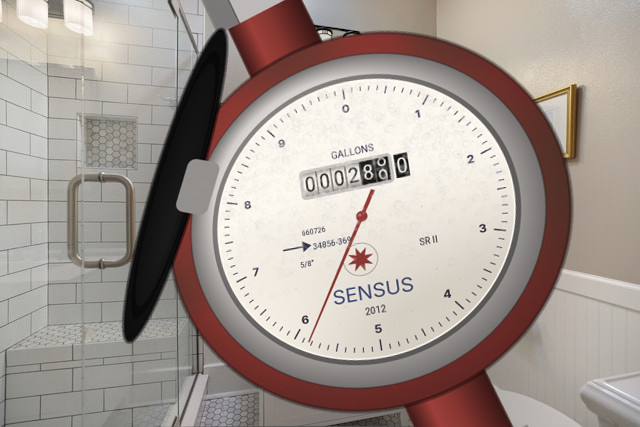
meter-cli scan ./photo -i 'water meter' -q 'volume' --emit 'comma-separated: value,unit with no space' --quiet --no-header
2885.8,gal
